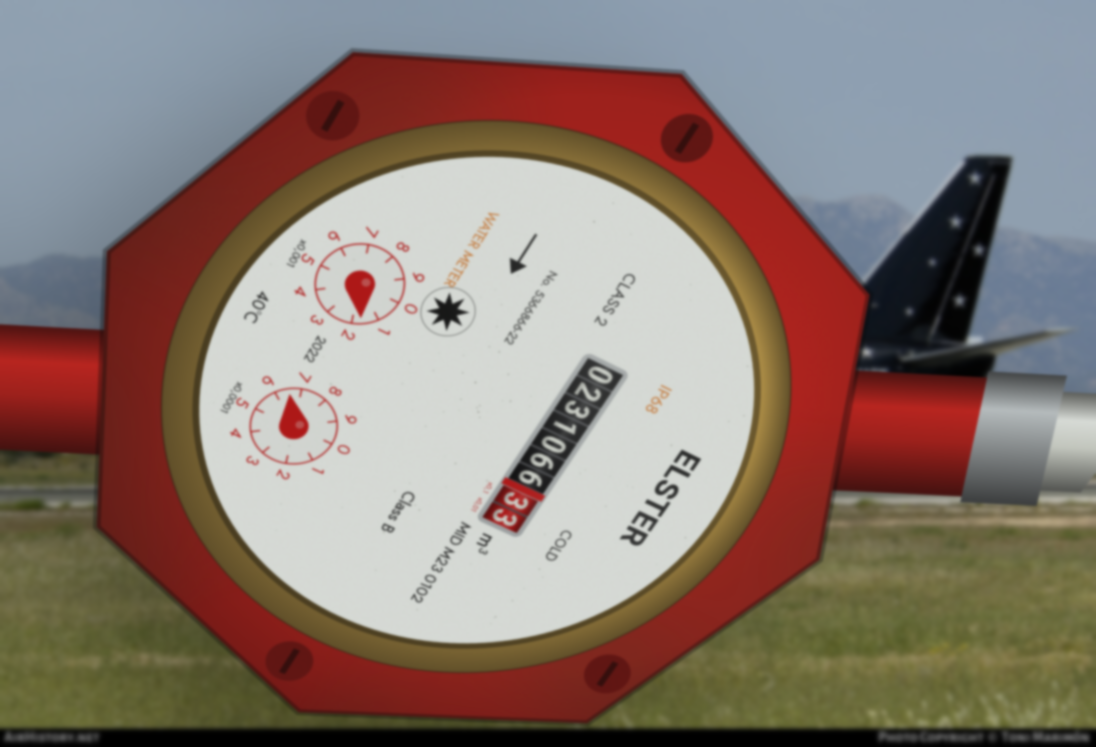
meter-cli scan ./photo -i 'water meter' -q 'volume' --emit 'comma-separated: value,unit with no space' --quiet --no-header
231066.3316,m³
